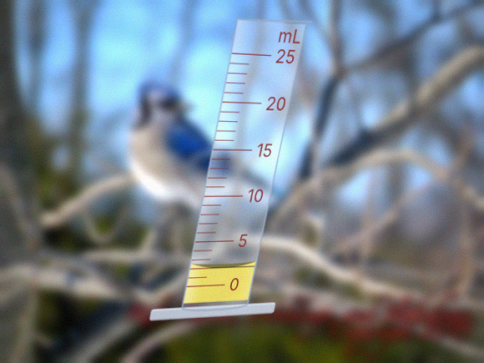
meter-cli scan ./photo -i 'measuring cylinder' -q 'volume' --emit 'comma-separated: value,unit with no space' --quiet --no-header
2,mL
